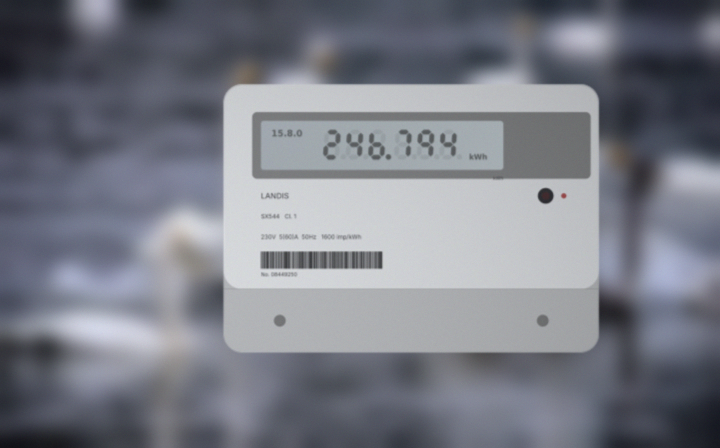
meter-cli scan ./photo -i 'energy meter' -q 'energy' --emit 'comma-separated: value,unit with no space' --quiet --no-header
246.794,kWh
